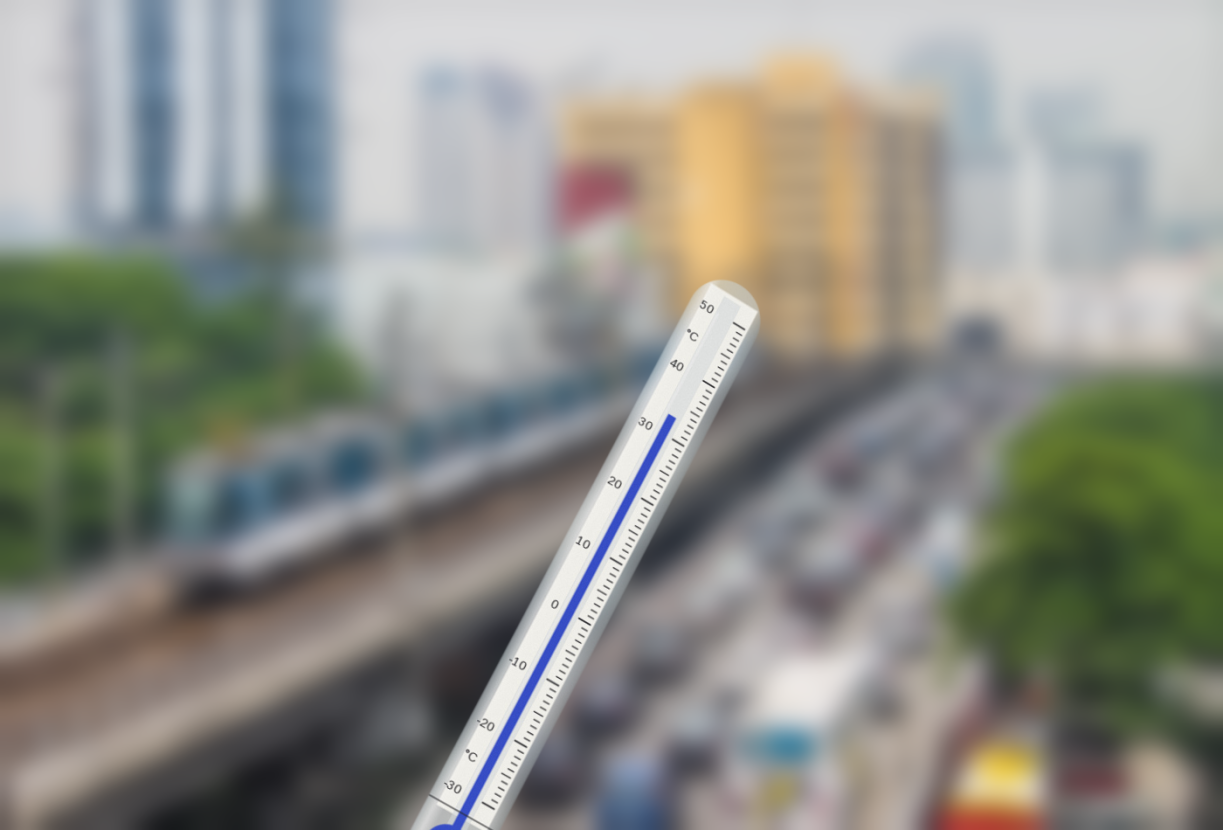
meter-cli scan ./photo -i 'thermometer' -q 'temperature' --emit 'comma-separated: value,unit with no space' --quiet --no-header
33,°C
